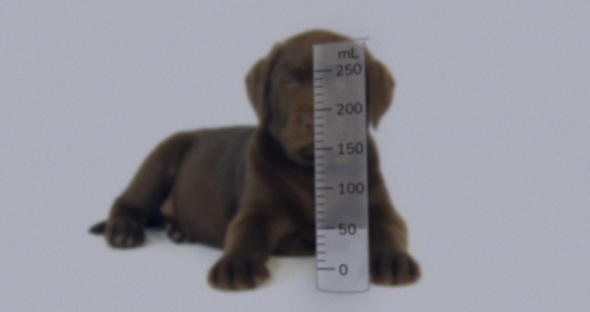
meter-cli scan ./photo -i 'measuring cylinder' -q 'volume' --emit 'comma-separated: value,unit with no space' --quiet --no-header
50,mL
